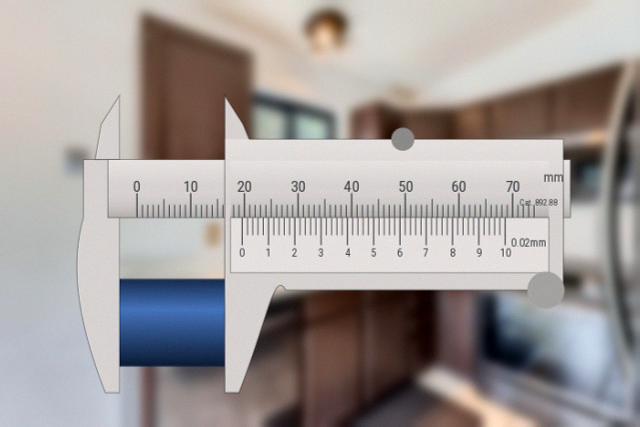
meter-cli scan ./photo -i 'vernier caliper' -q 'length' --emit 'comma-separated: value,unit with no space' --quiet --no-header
19.6,mm
